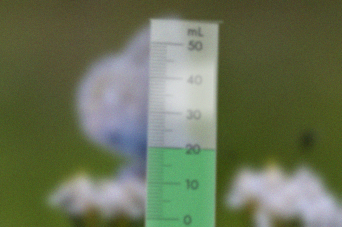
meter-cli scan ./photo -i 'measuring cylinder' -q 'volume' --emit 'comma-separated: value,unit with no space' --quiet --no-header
20,mL
